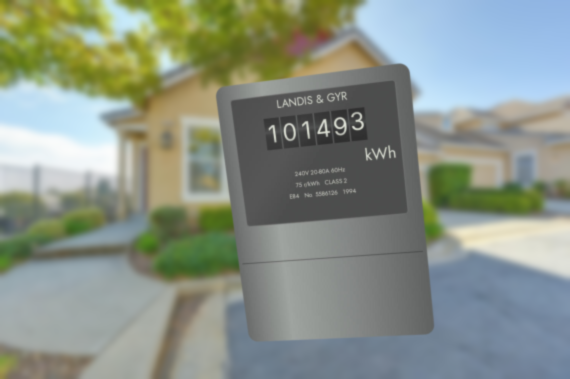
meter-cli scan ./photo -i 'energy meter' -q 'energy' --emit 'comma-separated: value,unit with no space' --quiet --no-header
101493,kWh
